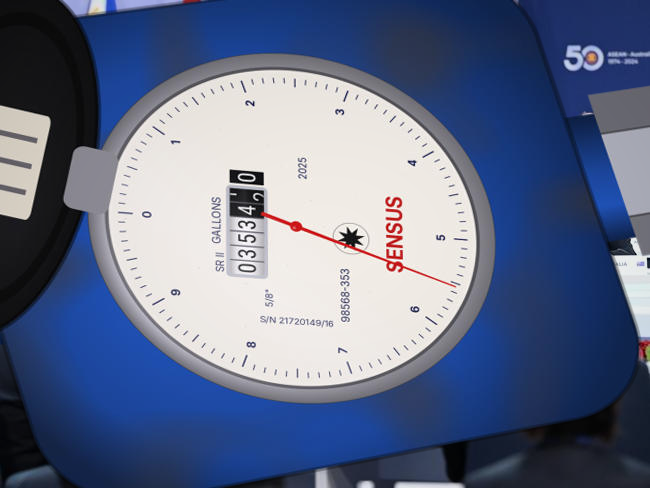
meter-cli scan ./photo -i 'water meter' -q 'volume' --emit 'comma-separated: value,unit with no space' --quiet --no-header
353415.5,gal
